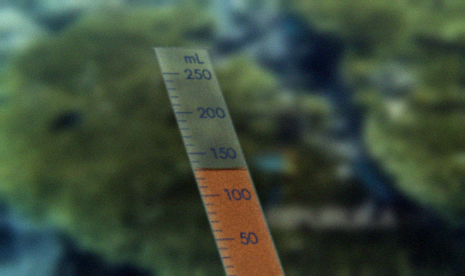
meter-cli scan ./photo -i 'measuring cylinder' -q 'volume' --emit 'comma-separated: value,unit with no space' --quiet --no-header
130,mL
